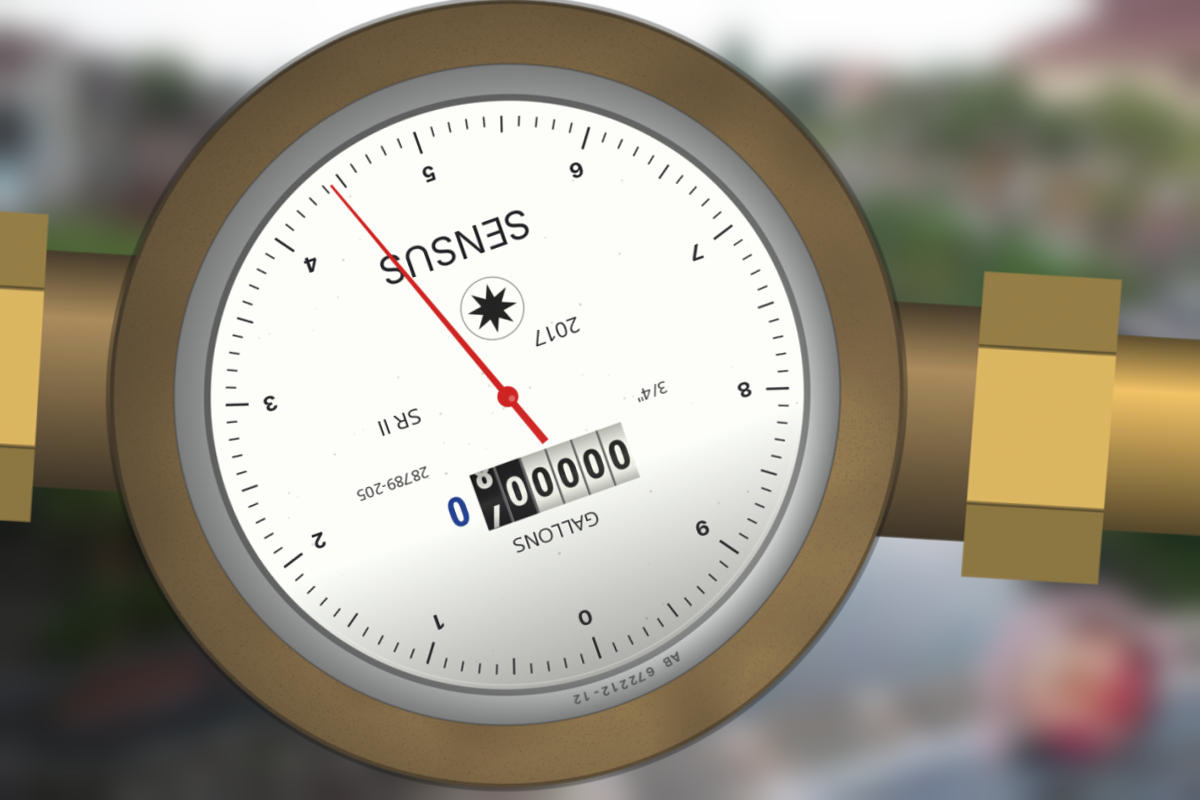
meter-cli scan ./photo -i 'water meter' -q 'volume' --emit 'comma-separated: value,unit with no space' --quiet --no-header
74.4,gal
